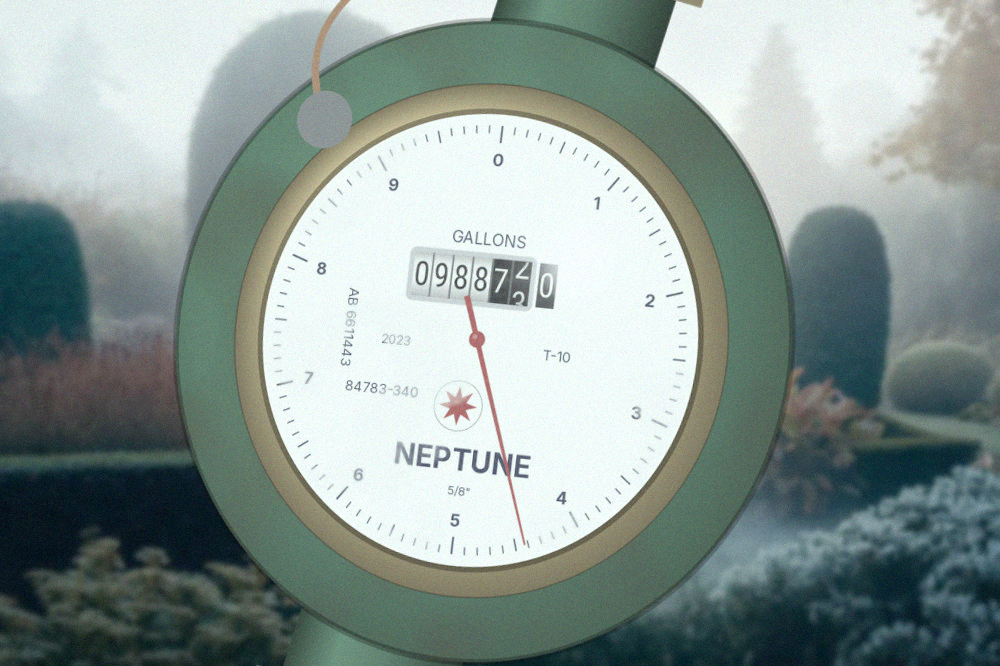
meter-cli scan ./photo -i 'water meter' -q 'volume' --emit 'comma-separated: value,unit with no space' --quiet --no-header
988724.4,gal
